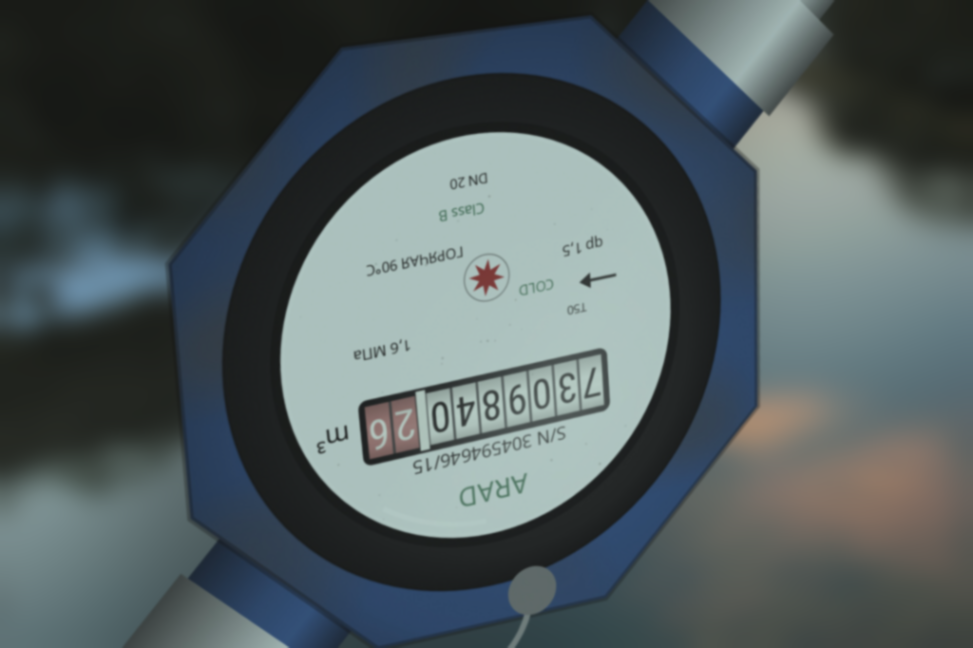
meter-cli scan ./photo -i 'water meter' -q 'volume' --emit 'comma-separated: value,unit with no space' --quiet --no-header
7309840.26,m³
